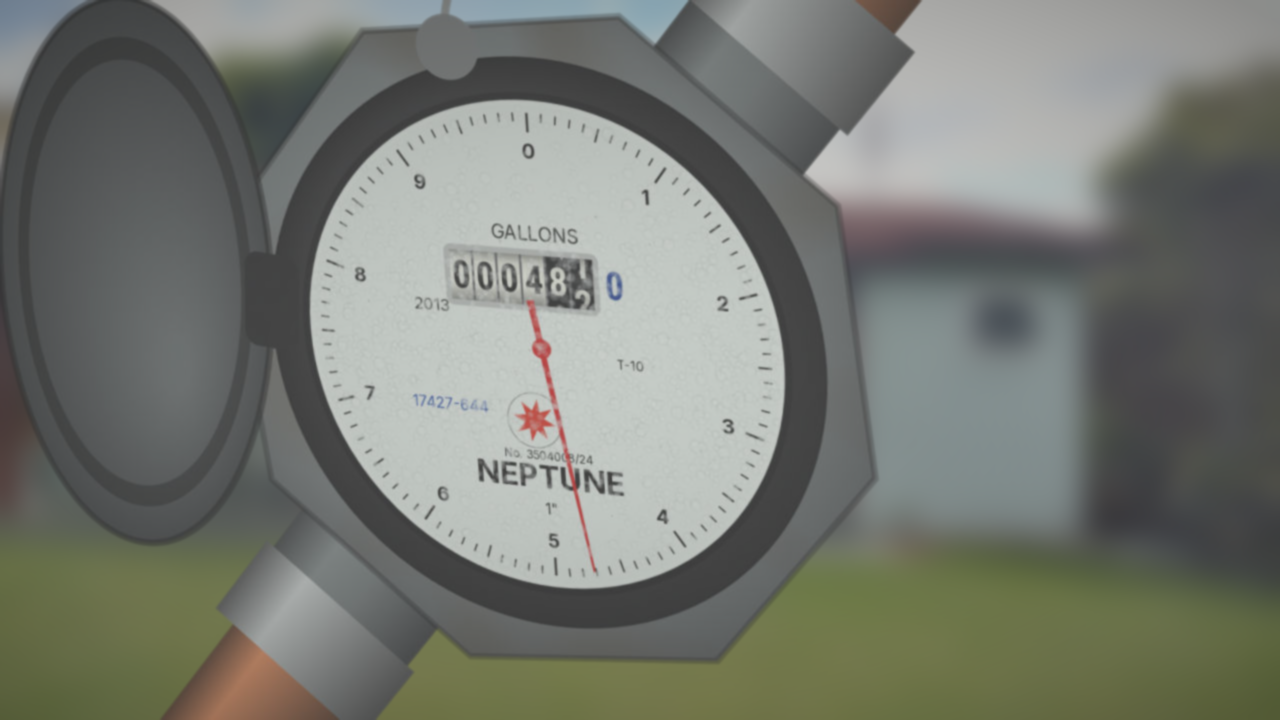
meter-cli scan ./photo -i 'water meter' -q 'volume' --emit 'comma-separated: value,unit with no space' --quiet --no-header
4814.7,gal
